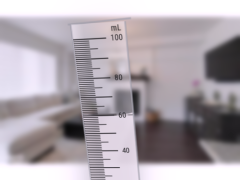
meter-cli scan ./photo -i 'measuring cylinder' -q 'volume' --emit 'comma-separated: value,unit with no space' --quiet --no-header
60,mL
